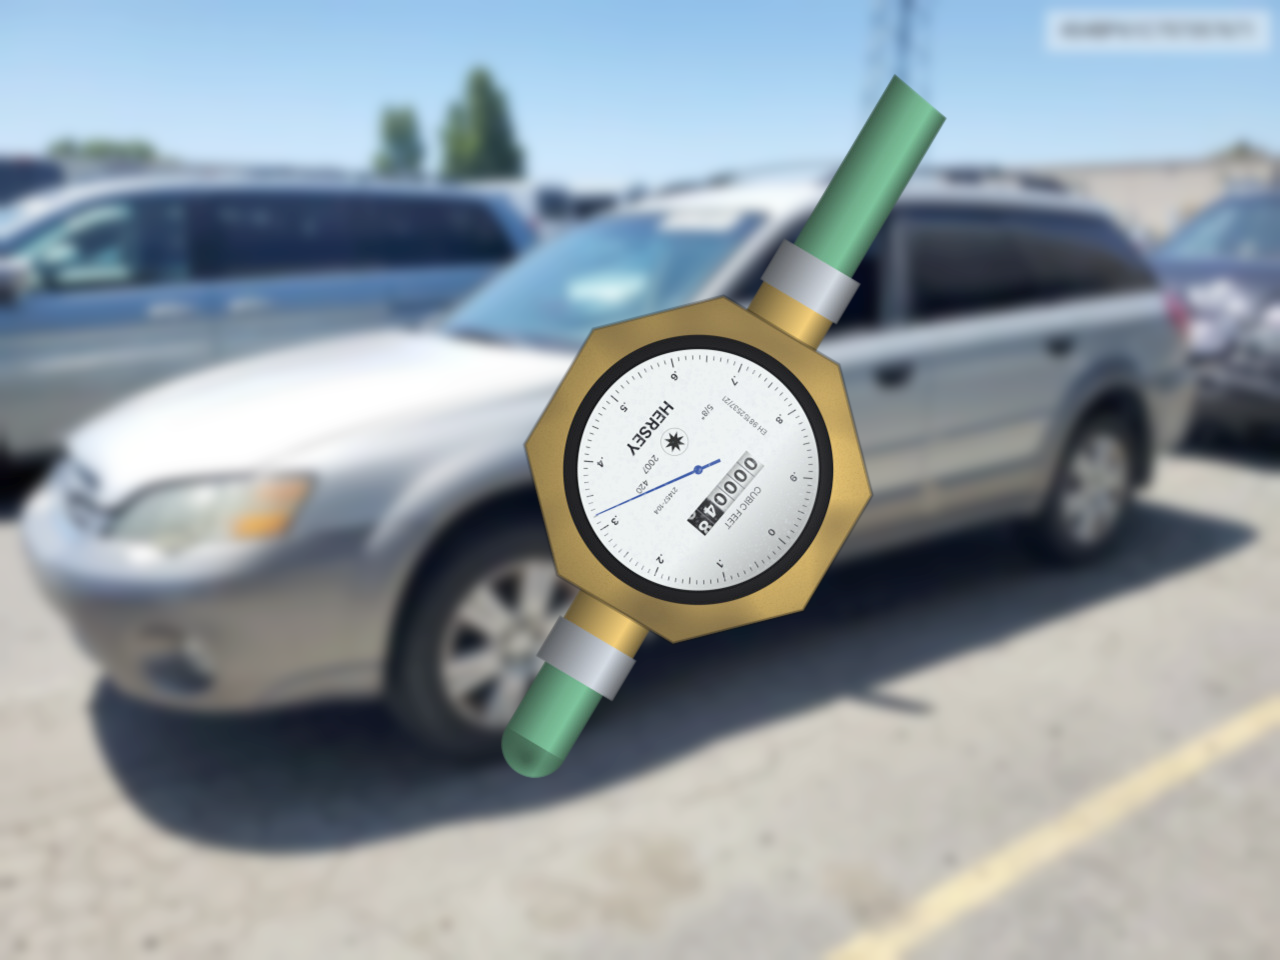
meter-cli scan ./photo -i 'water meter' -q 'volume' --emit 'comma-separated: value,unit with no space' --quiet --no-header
48.32,ft³
